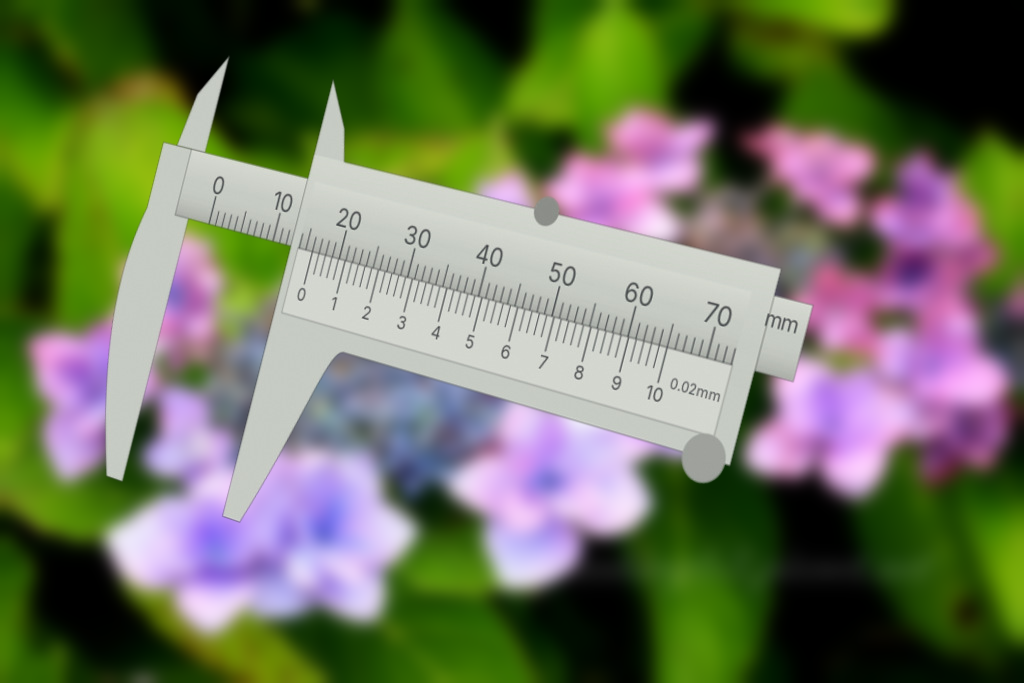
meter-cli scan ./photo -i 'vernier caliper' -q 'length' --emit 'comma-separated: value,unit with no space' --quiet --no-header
16.0,mm
